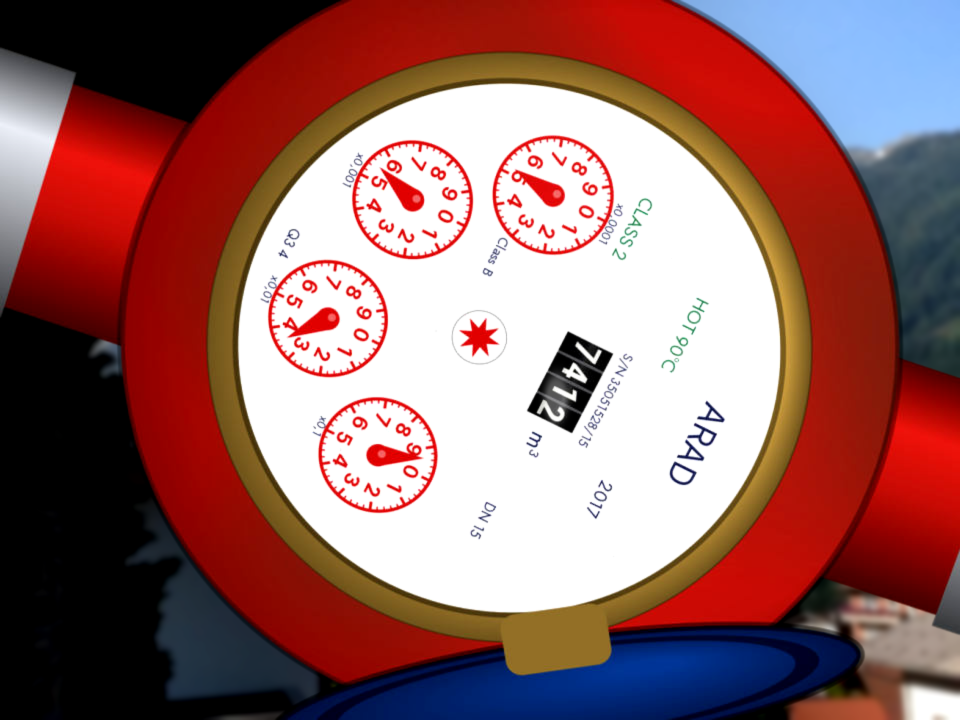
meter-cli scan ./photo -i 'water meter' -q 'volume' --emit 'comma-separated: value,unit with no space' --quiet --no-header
7411.9355,m³
